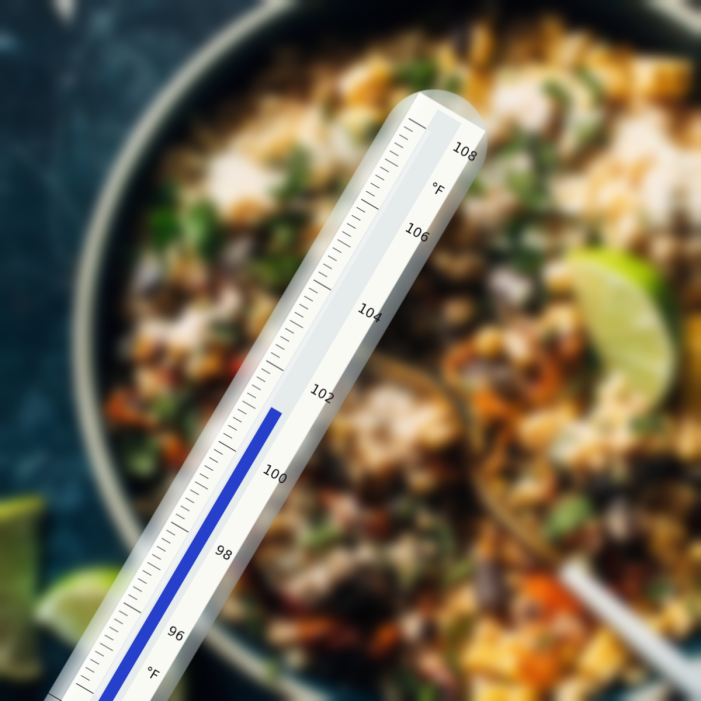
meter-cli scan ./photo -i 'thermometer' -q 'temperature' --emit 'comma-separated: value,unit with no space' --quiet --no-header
101.2,°F
